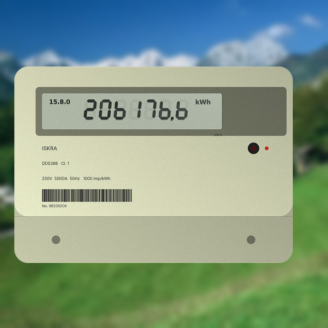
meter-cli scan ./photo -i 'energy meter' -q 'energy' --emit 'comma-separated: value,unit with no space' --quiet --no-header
206176.6,kWh
